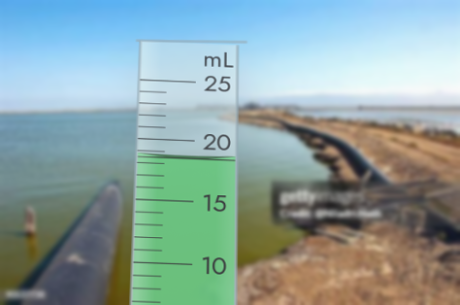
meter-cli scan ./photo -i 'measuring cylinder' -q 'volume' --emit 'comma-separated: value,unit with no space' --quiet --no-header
18.5,mL
